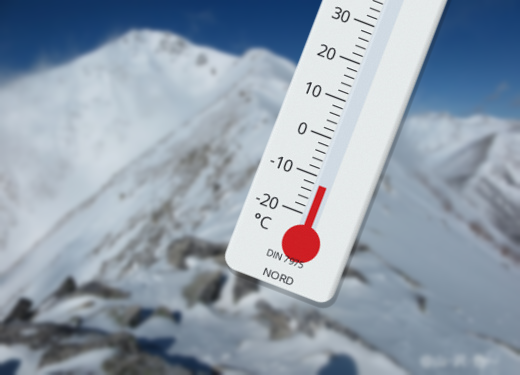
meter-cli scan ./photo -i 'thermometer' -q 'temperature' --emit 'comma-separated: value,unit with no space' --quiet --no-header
-12,°C
